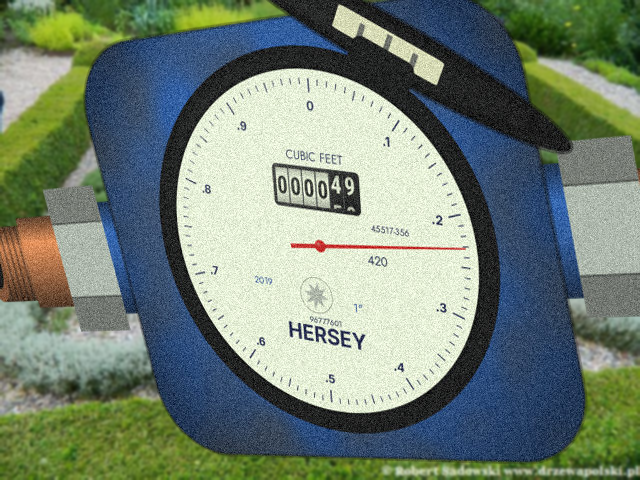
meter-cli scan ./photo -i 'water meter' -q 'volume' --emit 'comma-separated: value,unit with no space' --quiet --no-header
49.23,ft³
